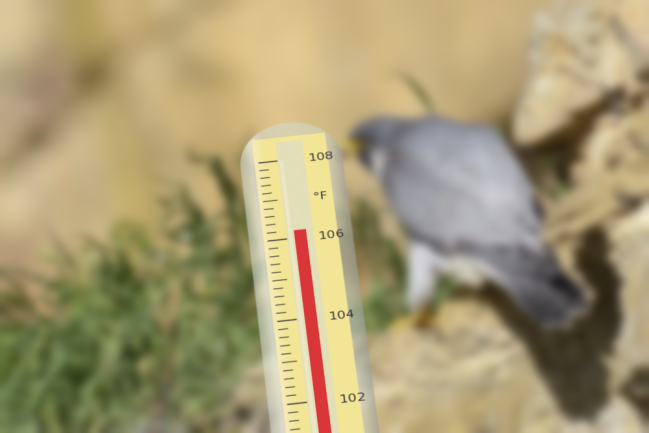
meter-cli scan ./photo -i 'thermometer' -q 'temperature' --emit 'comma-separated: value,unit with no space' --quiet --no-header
106.2,°F
